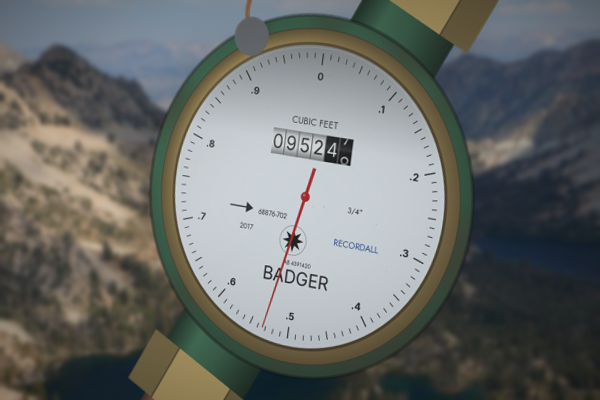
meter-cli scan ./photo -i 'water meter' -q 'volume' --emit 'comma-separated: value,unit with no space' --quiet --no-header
95247.53,ft³
